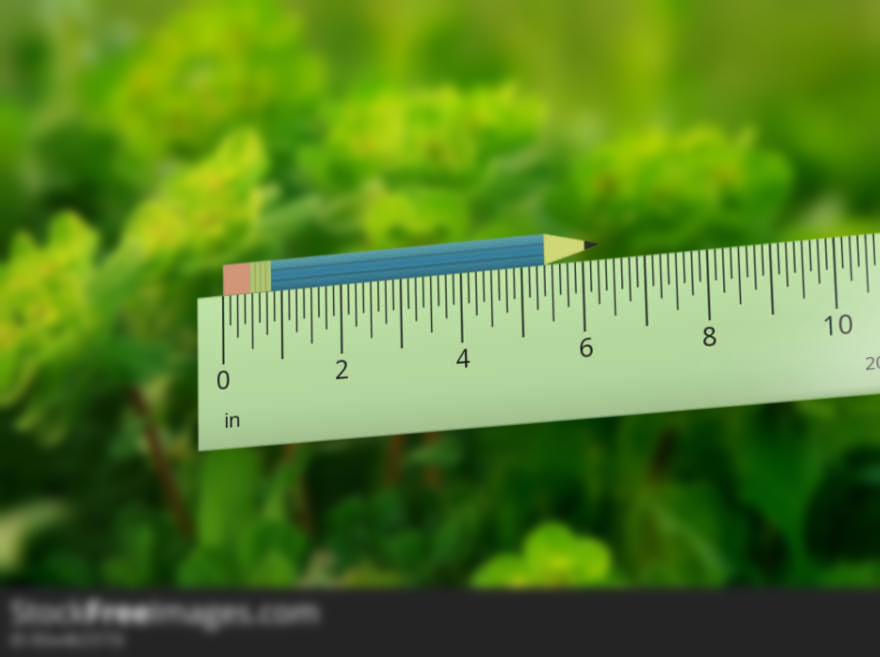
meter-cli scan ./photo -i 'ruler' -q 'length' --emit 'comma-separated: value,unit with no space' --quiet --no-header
6.25,in
